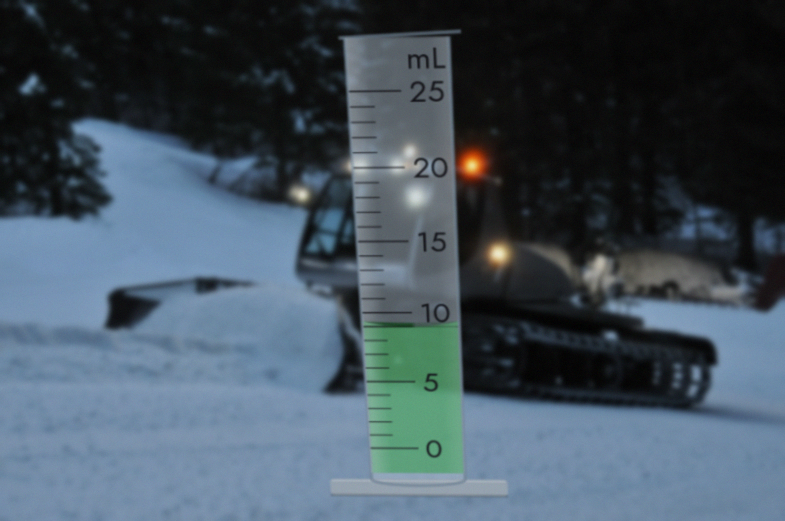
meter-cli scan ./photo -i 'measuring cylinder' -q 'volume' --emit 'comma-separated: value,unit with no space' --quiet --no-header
9,mL
